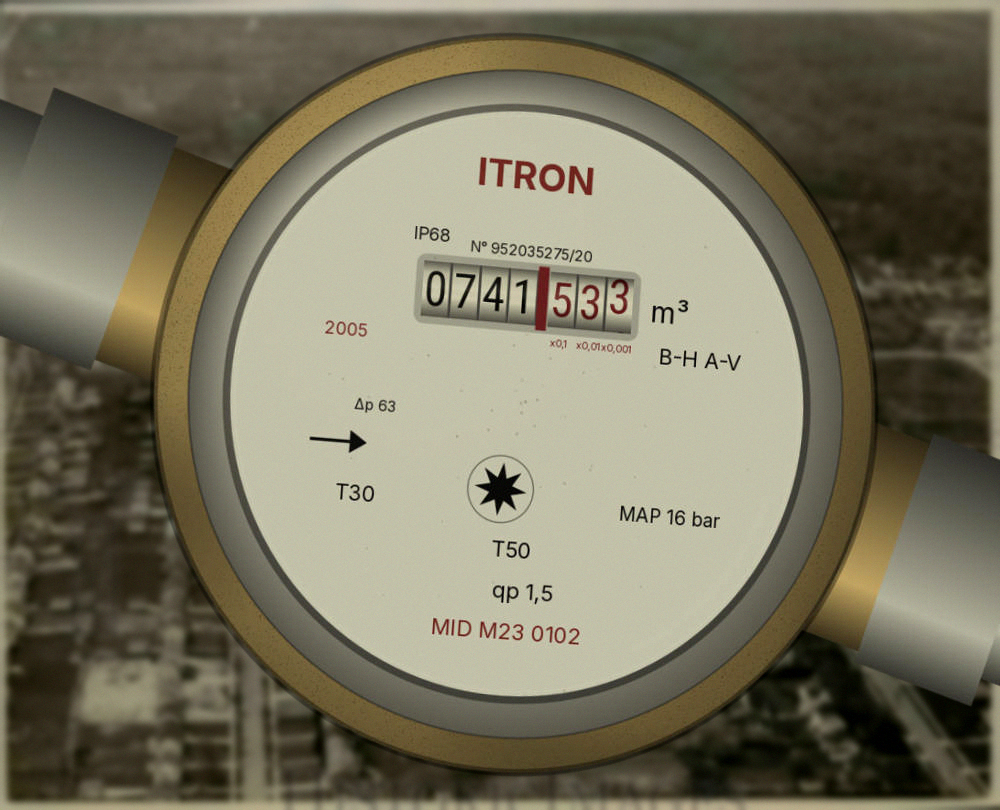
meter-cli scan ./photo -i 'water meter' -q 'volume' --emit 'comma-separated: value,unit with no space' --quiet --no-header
741.533,m³
